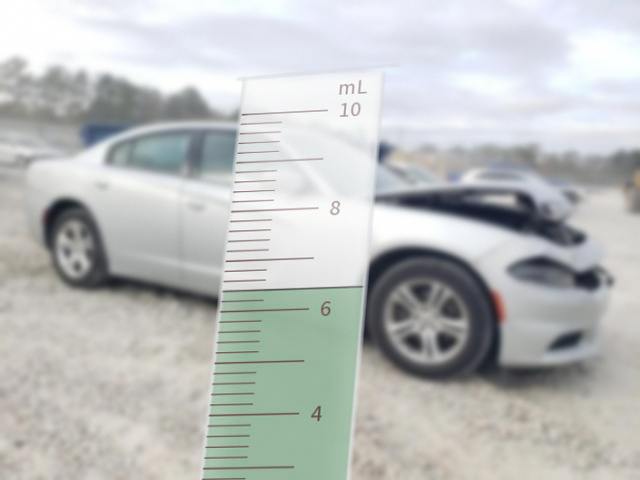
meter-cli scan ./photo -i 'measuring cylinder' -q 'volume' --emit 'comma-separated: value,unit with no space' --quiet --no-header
6.4,mL
